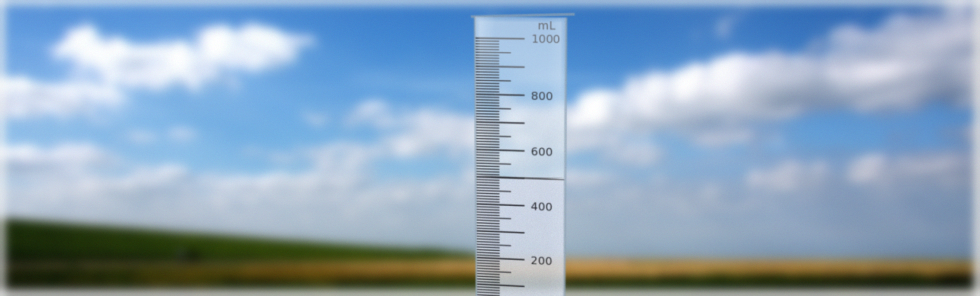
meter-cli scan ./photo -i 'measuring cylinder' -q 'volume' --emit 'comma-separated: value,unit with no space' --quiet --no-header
500,mL
